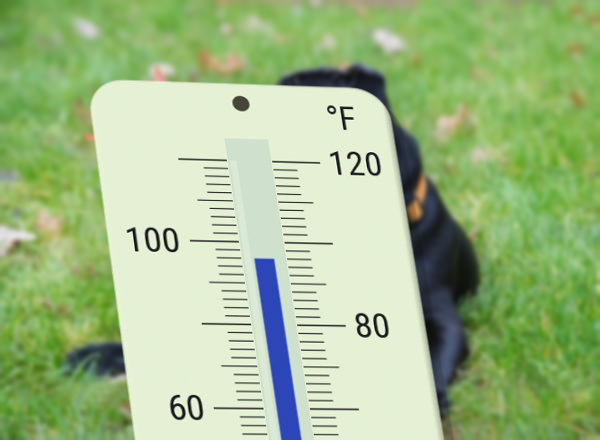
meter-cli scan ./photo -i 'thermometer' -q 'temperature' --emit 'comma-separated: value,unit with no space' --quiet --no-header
96,°F
